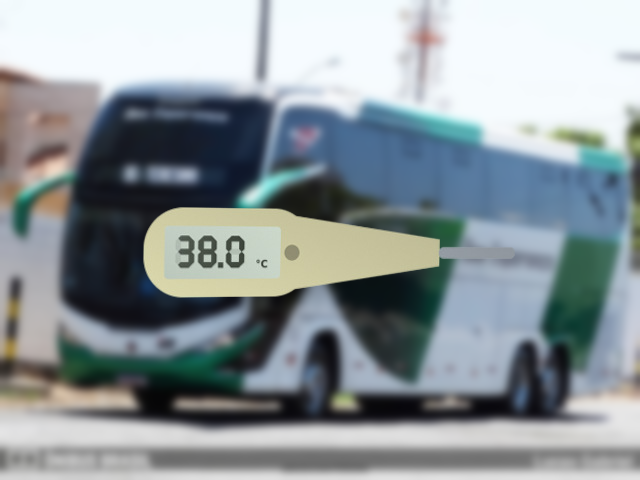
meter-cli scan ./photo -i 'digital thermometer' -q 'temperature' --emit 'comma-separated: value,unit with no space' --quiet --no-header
38.0,°C
